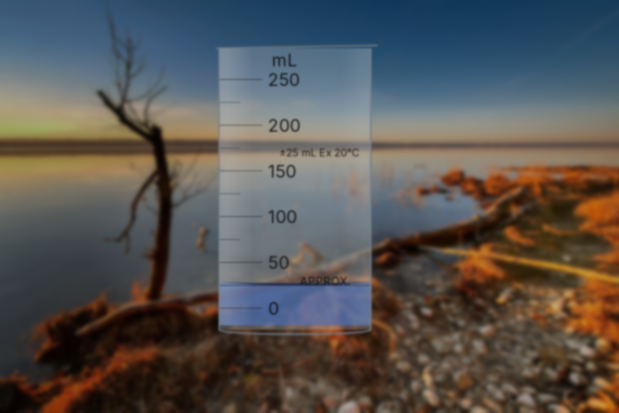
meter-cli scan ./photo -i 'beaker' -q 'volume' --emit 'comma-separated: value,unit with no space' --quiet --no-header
25,mL
